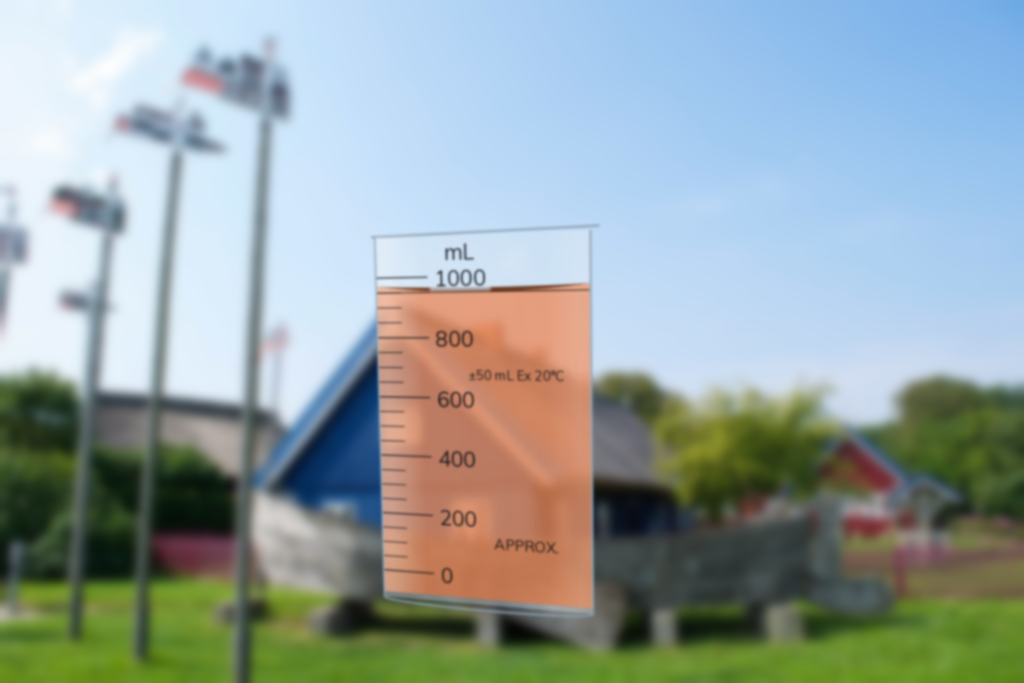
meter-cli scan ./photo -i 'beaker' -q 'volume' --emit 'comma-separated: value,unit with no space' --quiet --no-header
950,mL
